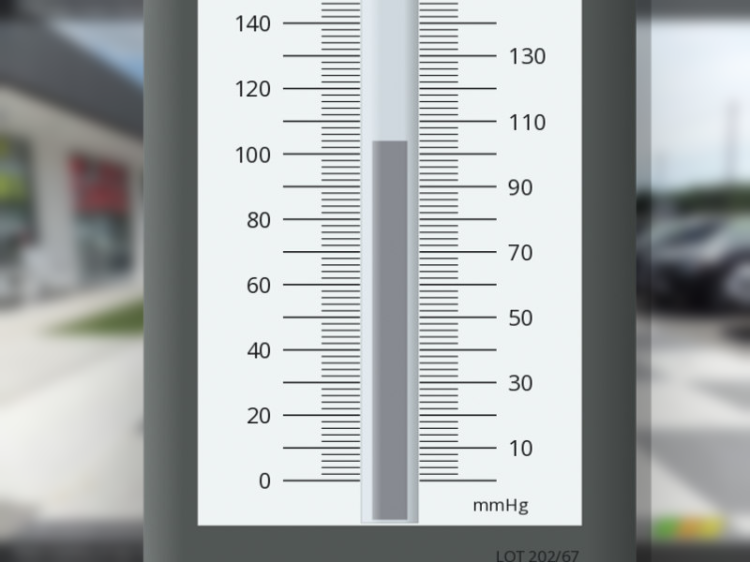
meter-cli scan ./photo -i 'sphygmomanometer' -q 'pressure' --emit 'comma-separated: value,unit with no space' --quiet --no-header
104,mmHg
